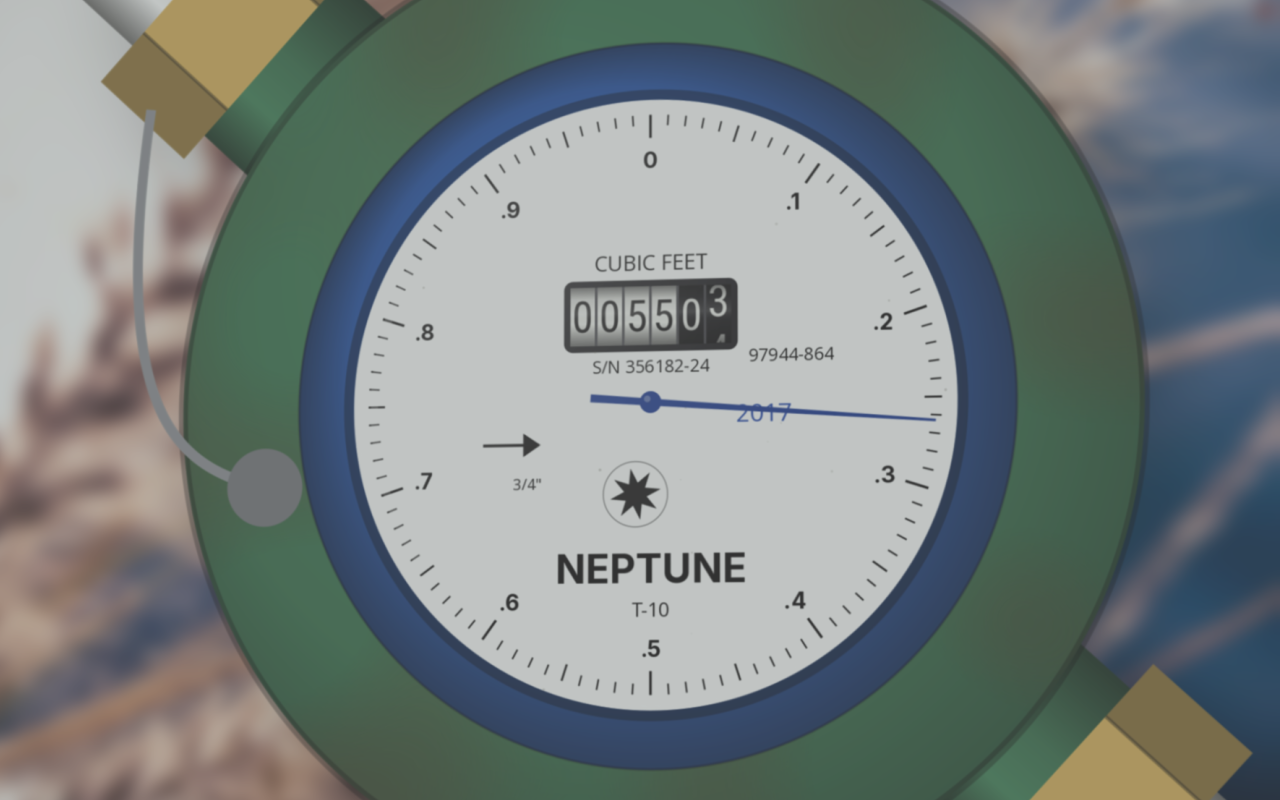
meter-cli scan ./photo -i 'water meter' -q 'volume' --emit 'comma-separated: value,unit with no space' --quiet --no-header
5503.26,ft³
